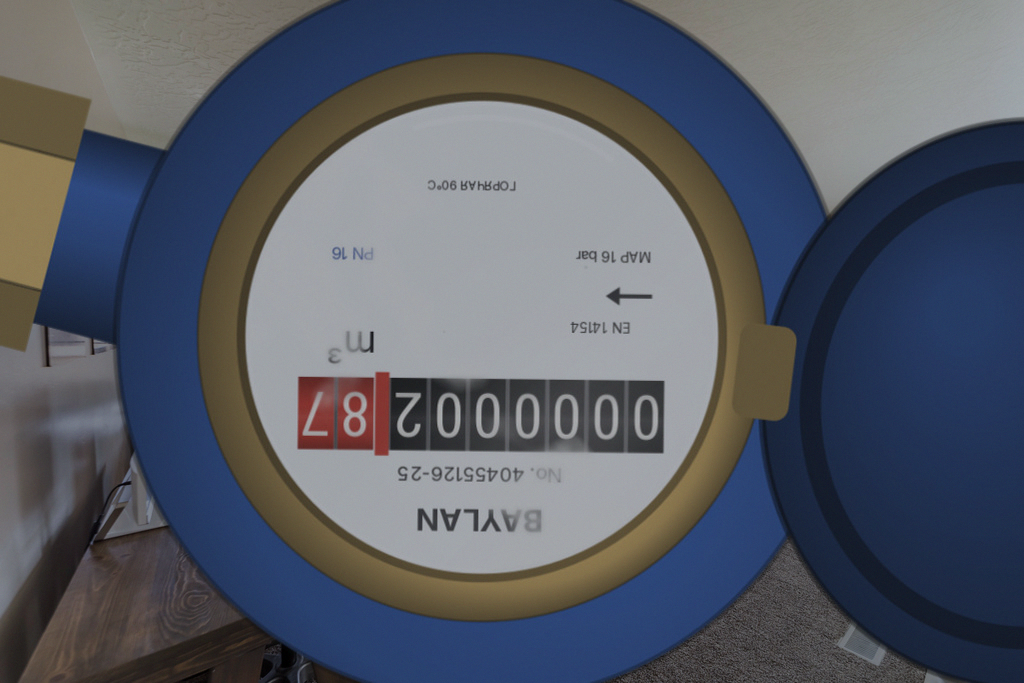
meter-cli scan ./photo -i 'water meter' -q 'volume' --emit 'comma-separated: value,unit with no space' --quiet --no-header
2.87,m³
